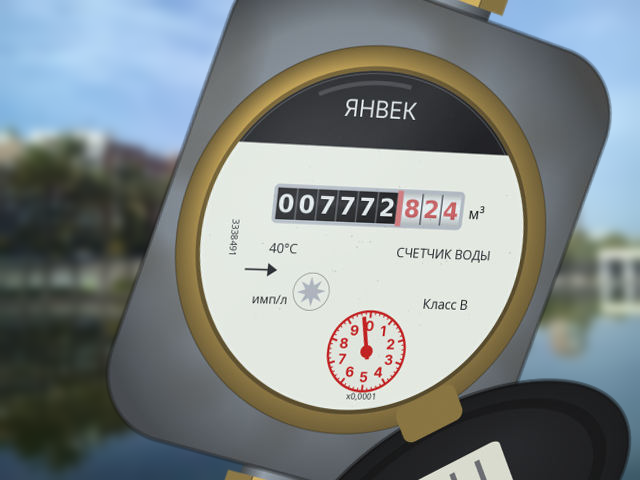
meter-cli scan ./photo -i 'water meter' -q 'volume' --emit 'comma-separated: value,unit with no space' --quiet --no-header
7772.8239,m³
